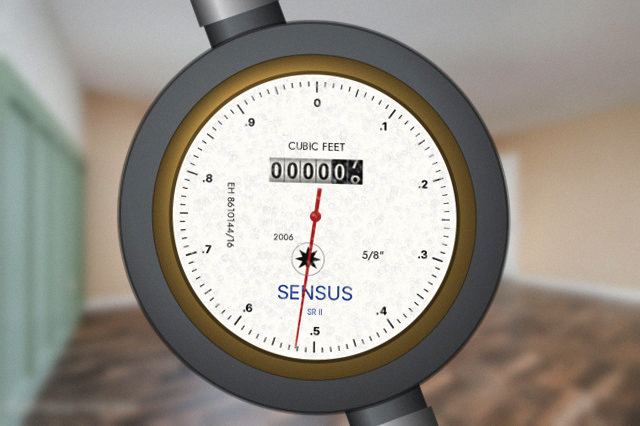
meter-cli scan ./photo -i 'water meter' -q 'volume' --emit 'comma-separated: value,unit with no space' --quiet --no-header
7.52,ft³
